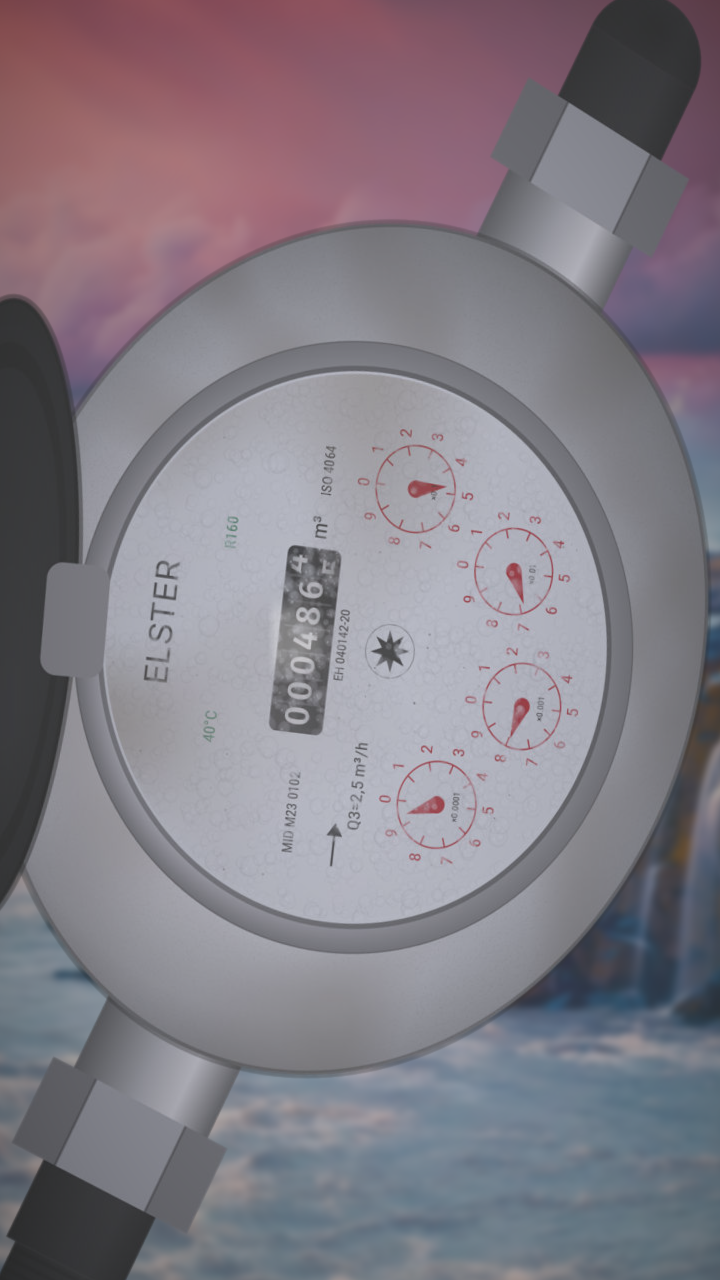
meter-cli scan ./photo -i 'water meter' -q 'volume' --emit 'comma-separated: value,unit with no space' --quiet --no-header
4864.4679,m³
